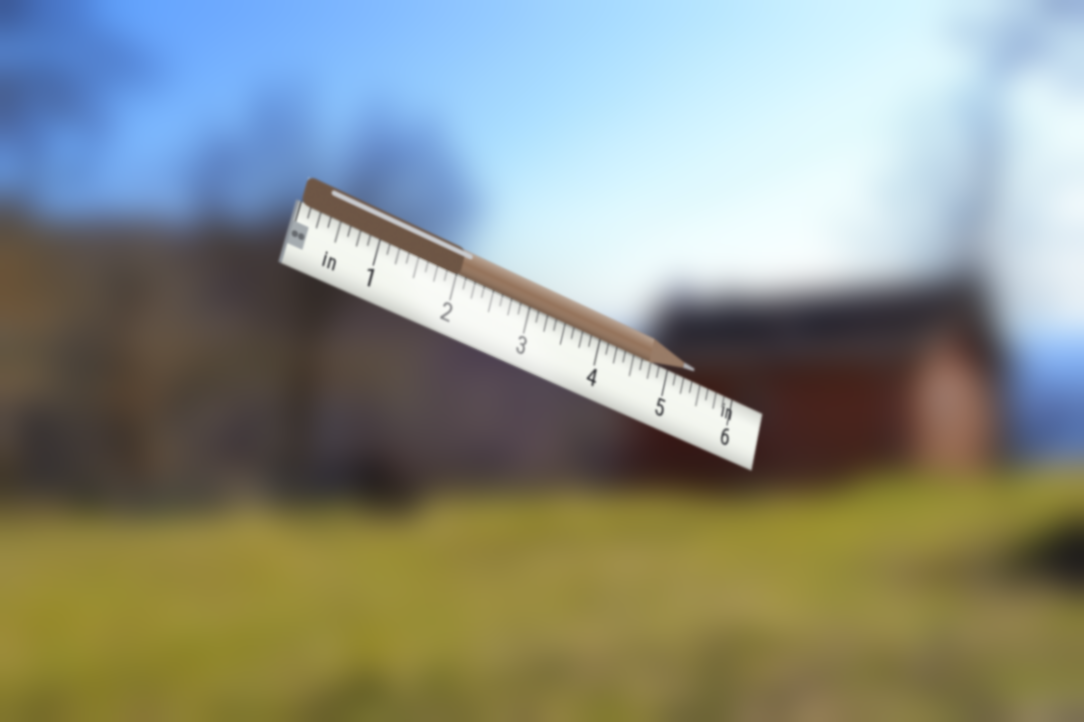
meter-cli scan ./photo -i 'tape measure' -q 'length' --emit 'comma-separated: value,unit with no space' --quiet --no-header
5.375,in
